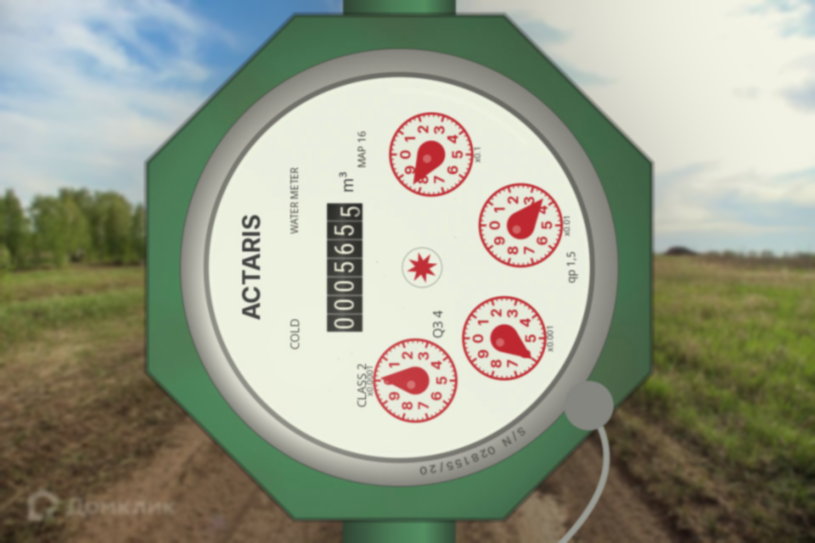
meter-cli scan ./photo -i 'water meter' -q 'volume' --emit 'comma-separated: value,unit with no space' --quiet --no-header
5654.8360,m³
